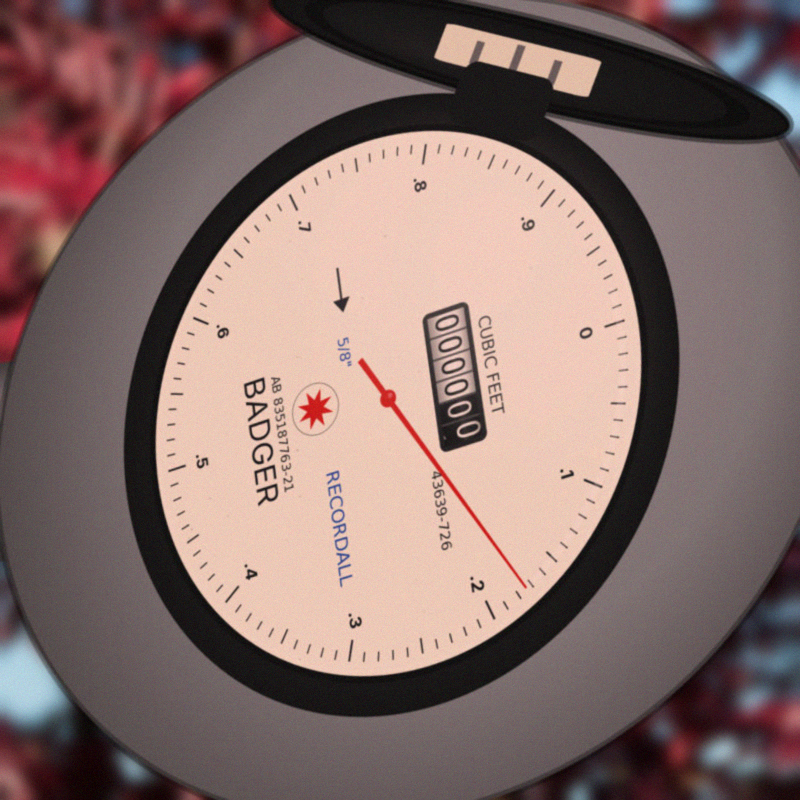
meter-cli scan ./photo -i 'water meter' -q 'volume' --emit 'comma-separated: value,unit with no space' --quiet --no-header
0.17,ft³
